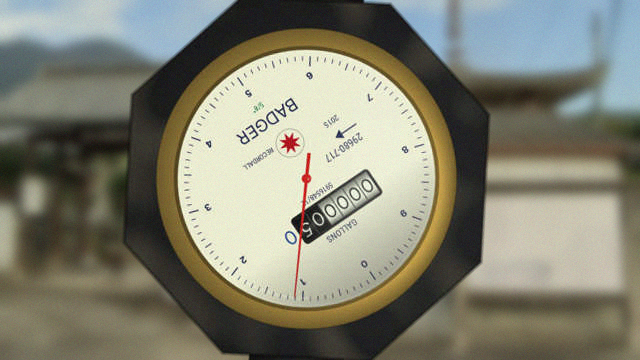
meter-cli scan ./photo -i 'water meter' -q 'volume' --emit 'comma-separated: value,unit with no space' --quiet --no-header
51.1,gal
